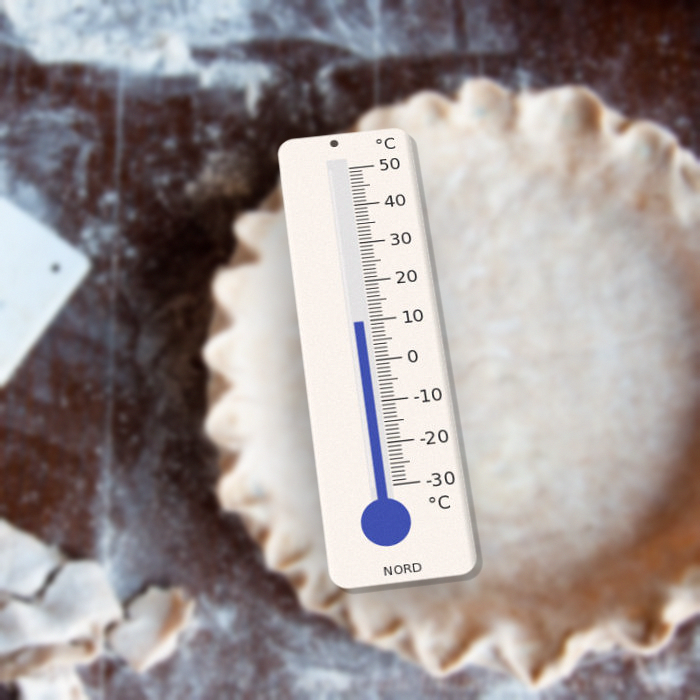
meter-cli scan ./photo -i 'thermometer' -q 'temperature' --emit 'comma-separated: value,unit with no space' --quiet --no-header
10,°C
